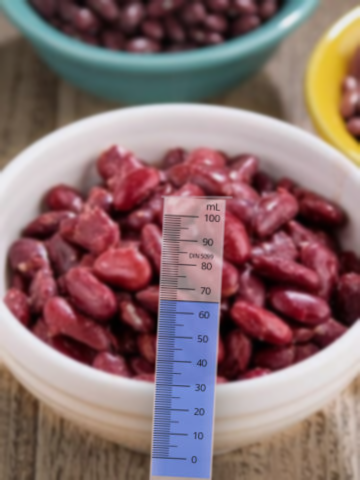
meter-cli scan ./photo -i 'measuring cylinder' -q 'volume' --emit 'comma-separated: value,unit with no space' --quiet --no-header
65,mL
